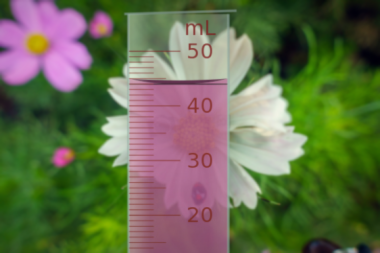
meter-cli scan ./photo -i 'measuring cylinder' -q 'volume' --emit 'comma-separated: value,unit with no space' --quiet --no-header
44,mL
